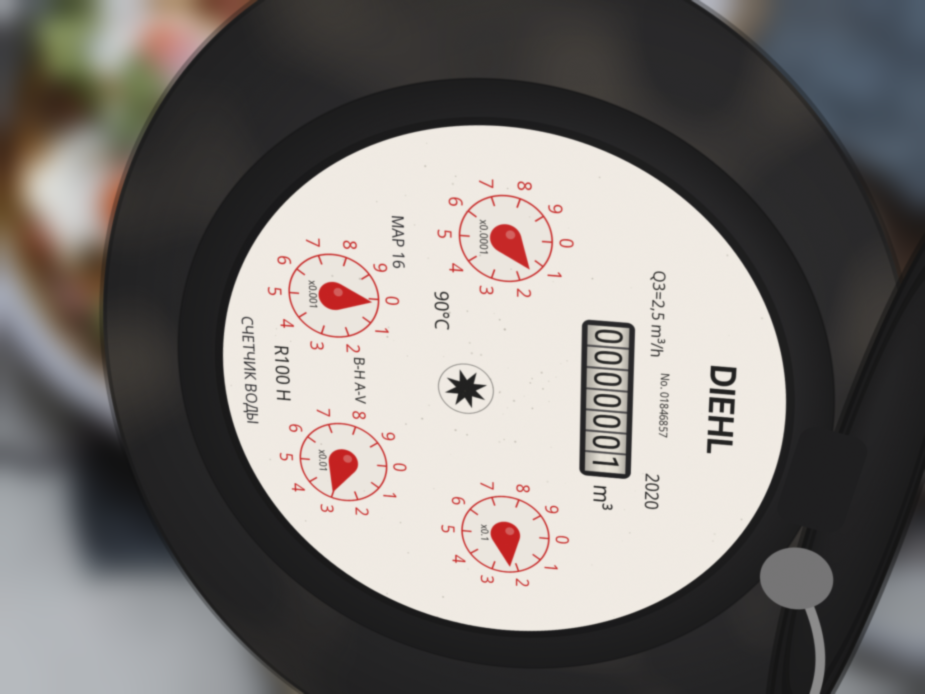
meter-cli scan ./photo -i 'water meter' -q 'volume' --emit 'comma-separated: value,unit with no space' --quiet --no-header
1.2301,m³
